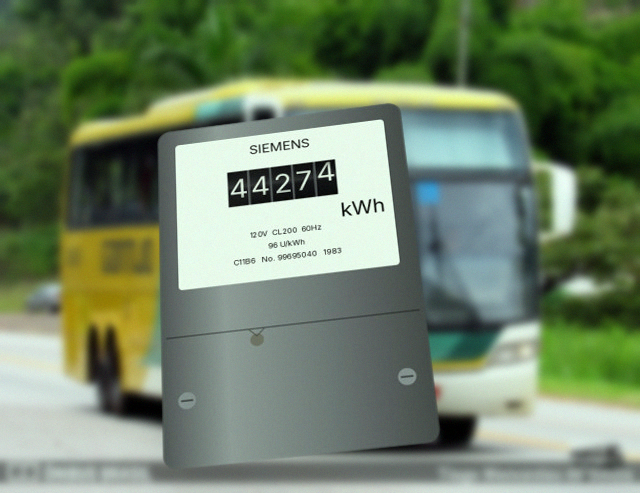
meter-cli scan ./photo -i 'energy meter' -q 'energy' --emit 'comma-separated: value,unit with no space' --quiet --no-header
44274,kWh
